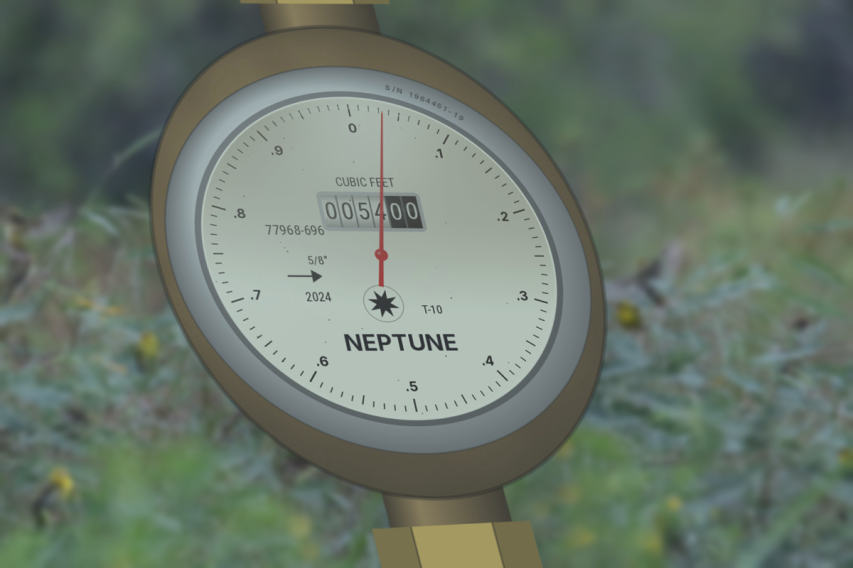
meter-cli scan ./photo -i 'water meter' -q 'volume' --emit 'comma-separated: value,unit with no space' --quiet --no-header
5400.03,ft³
